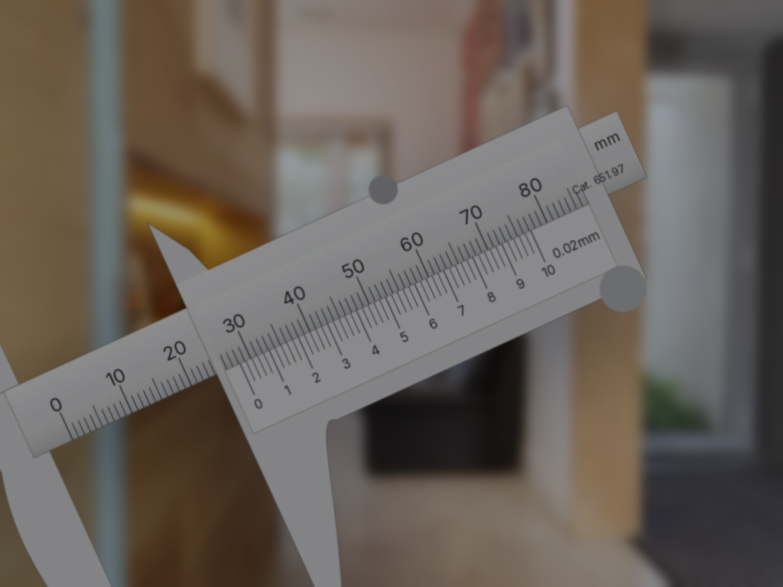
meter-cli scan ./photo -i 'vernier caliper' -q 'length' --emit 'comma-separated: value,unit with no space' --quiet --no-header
28.2,mm
